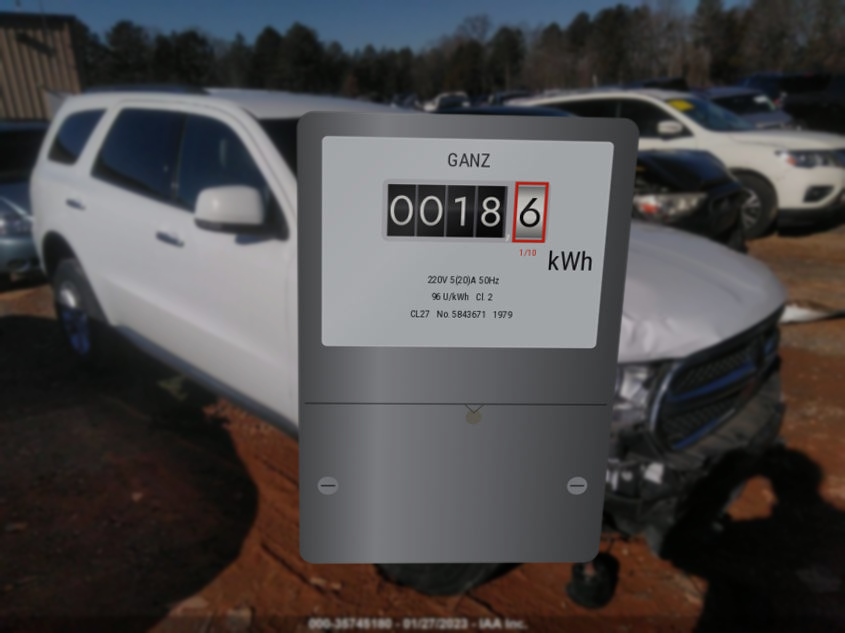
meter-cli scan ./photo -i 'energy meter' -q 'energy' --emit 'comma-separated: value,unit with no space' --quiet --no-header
18.6,kWh
